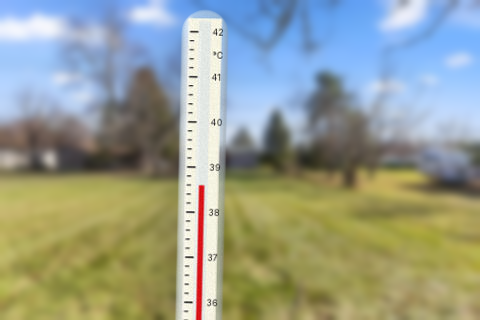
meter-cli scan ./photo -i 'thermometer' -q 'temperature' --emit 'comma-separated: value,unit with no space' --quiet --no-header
38.6,°C
